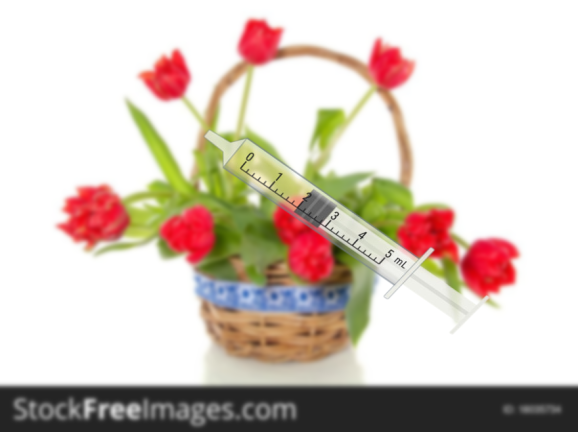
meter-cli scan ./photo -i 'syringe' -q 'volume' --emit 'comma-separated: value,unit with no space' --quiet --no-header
2,mL
